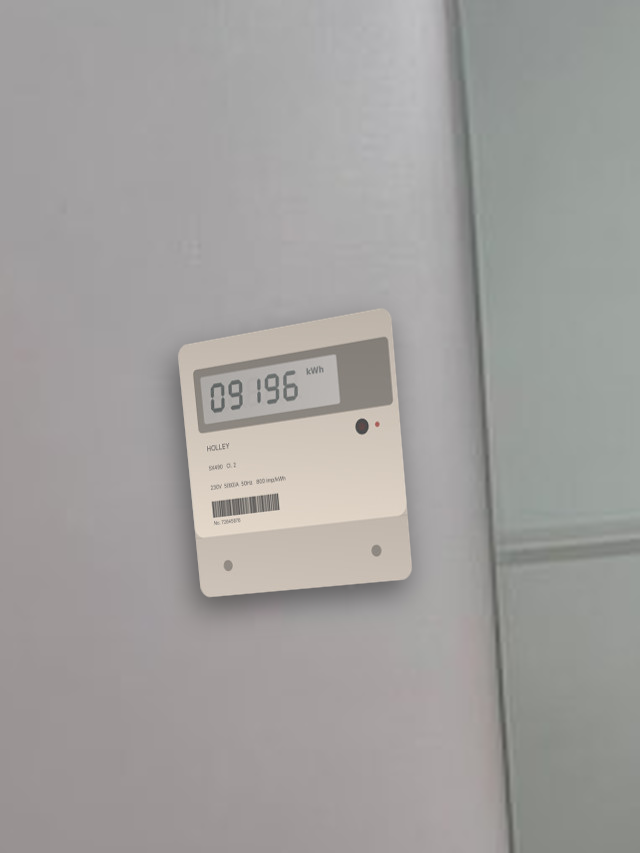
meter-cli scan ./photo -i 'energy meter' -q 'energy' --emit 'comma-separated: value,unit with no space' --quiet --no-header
9196,kWh
